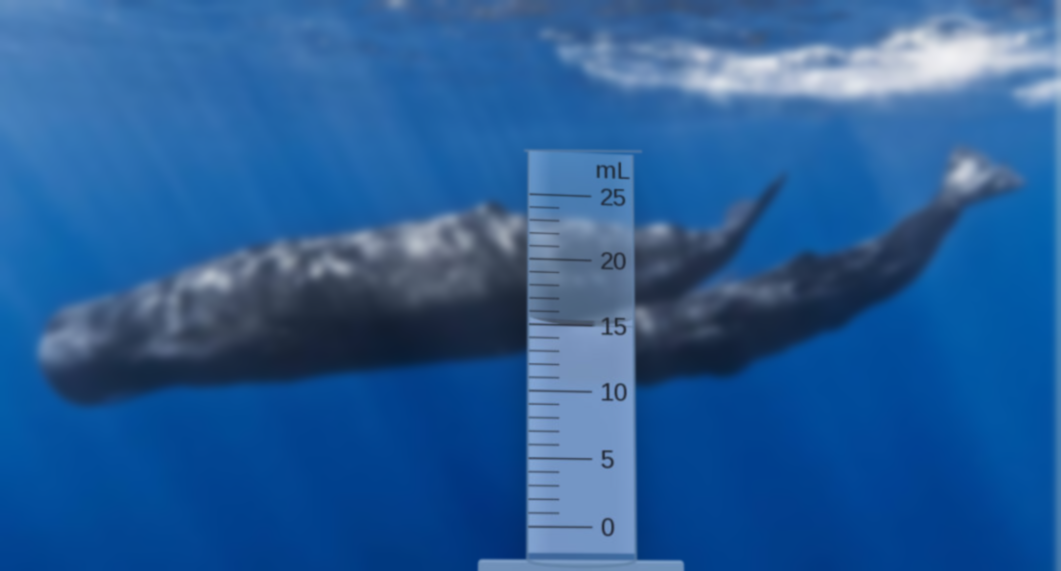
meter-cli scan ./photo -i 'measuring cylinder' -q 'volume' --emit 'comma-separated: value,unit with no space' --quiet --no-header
15,mL
